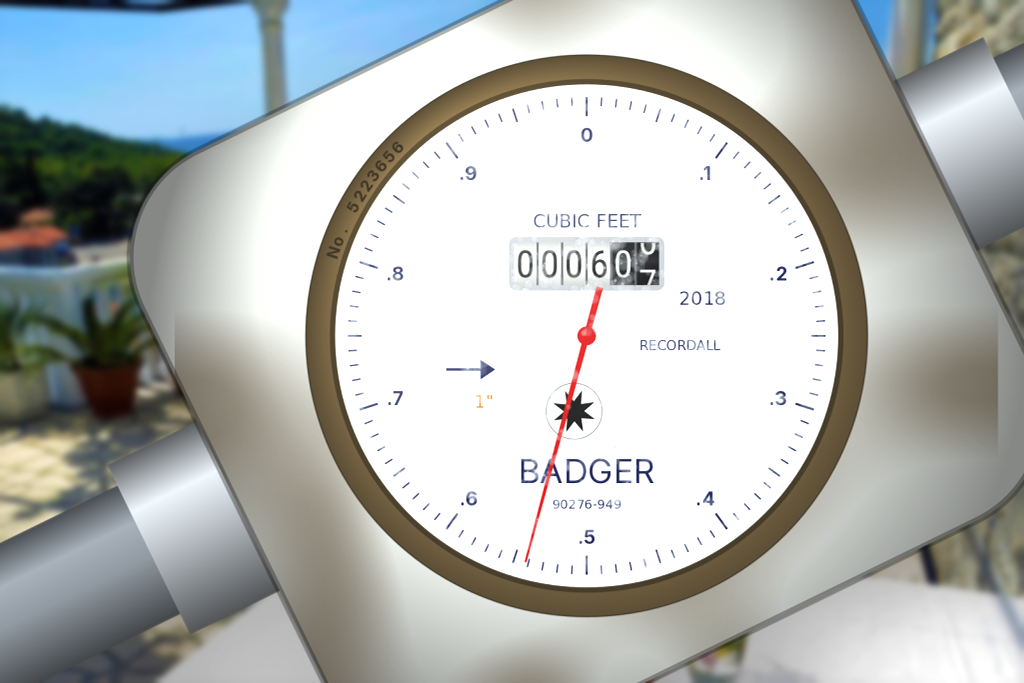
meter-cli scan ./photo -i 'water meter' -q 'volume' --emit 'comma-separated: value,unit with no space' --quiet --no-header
606.54,ft³
